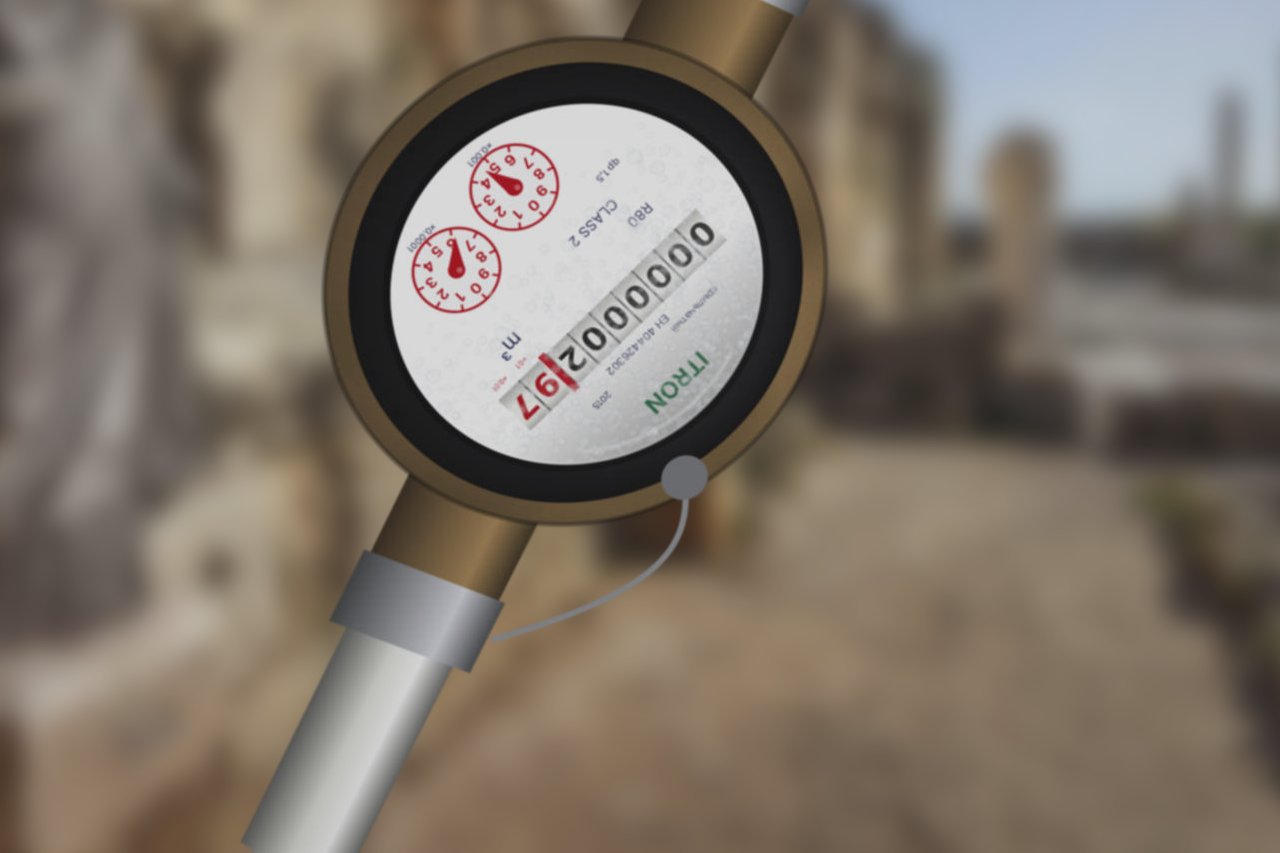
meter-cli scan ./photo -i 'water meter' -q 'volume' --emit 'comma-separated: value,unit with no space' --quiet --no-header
2.9746,m³
